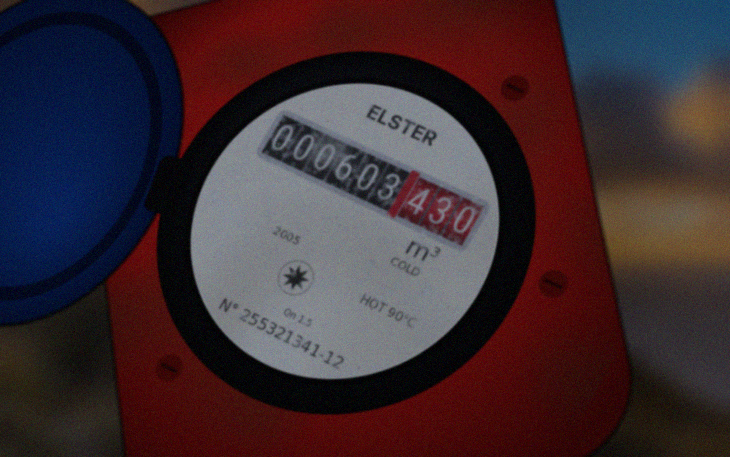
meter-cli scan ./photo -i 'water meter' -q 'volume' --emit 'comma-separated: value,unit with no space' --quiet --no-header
603.430,m³
